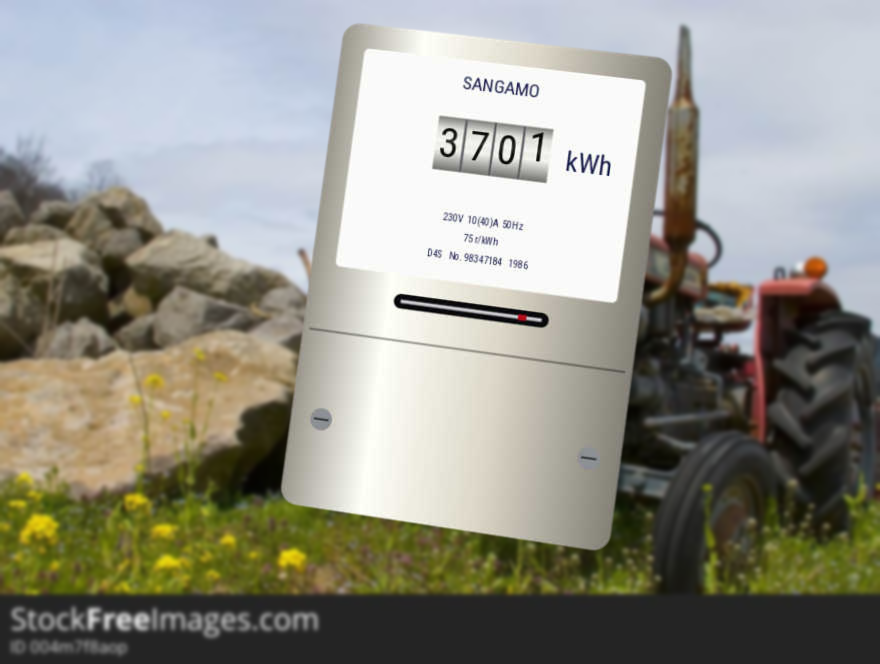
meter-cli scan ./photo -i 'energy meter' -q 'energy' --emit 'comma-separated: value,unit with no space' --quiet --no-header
3701,kWh
